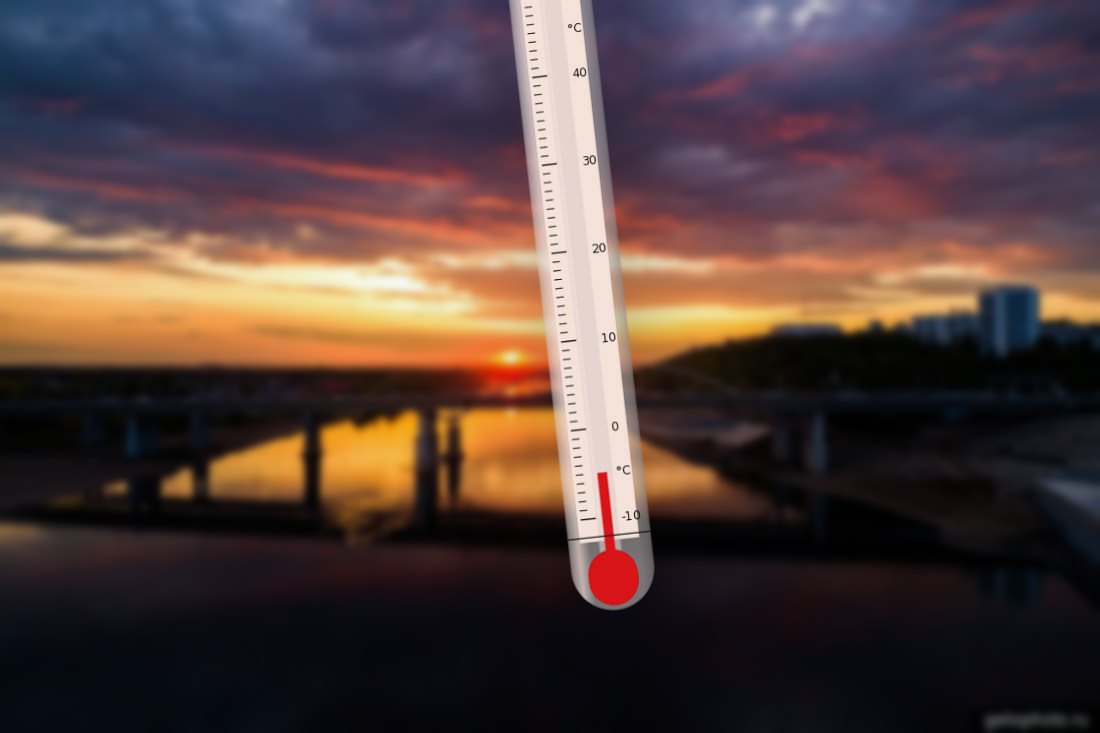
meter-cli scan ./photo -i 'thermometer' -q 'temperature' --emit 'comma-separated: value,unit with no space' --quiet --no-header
-5,°C
